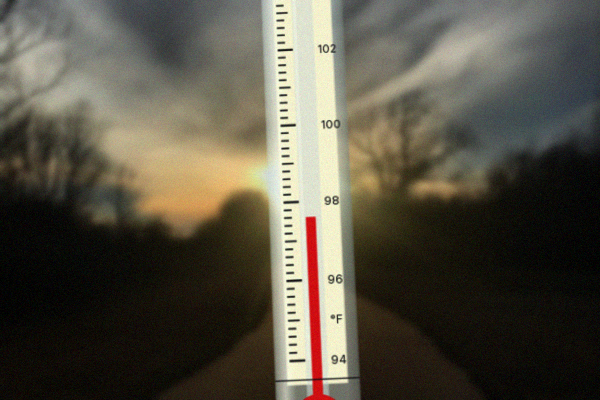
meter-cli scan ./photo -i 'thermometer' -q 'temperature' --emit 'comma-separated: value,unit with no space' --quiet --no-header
97.6,°F
